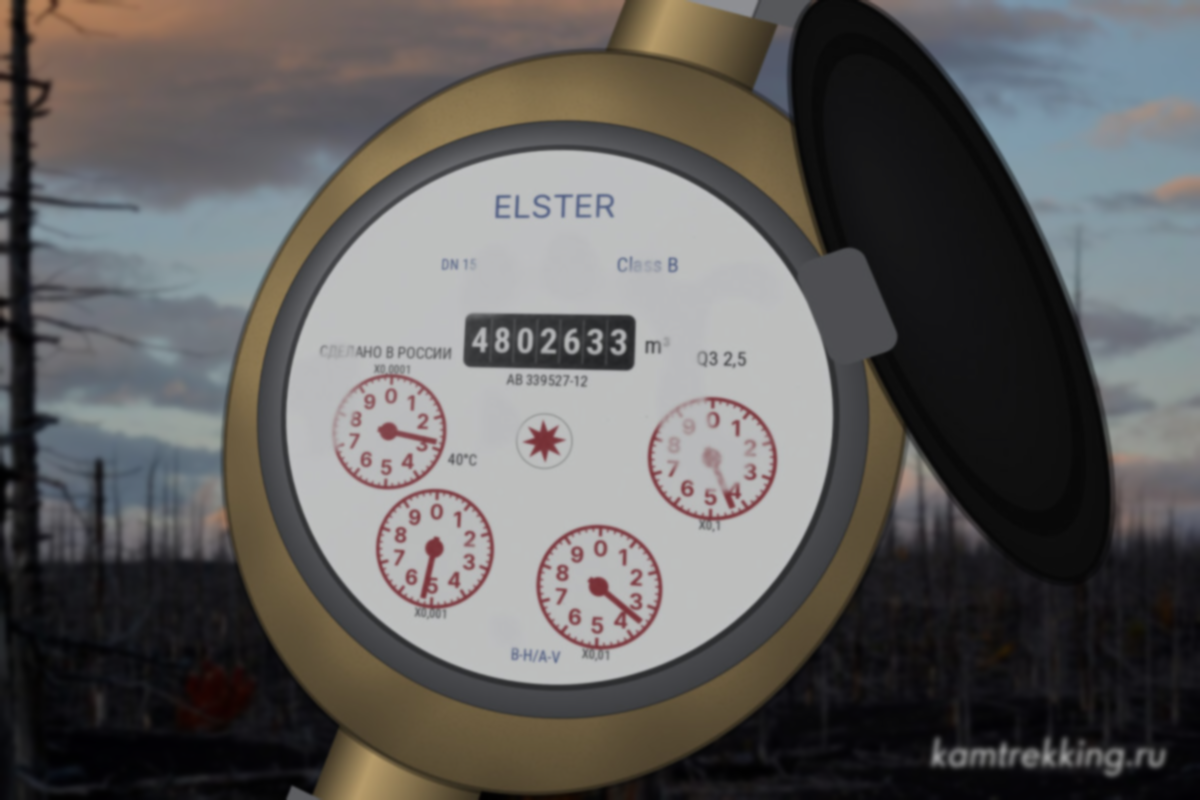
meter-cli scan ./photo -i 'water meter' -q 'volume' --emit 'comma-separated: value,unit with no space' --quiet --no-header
4802633.4352,m³
